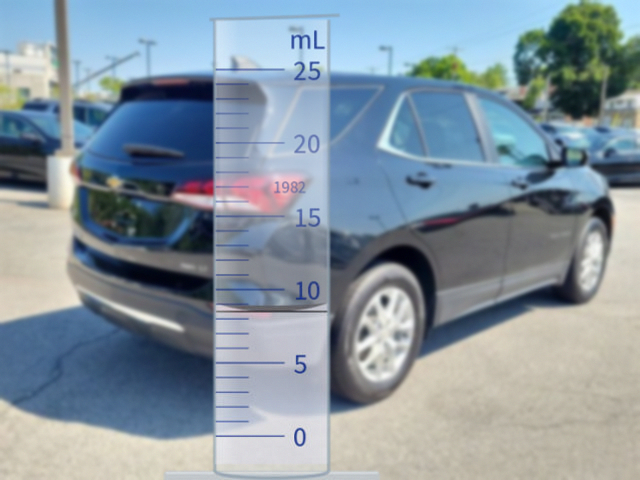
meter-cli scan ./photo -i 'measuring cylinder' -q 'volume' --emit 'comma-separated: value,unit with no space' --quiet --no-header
8.5,mL
